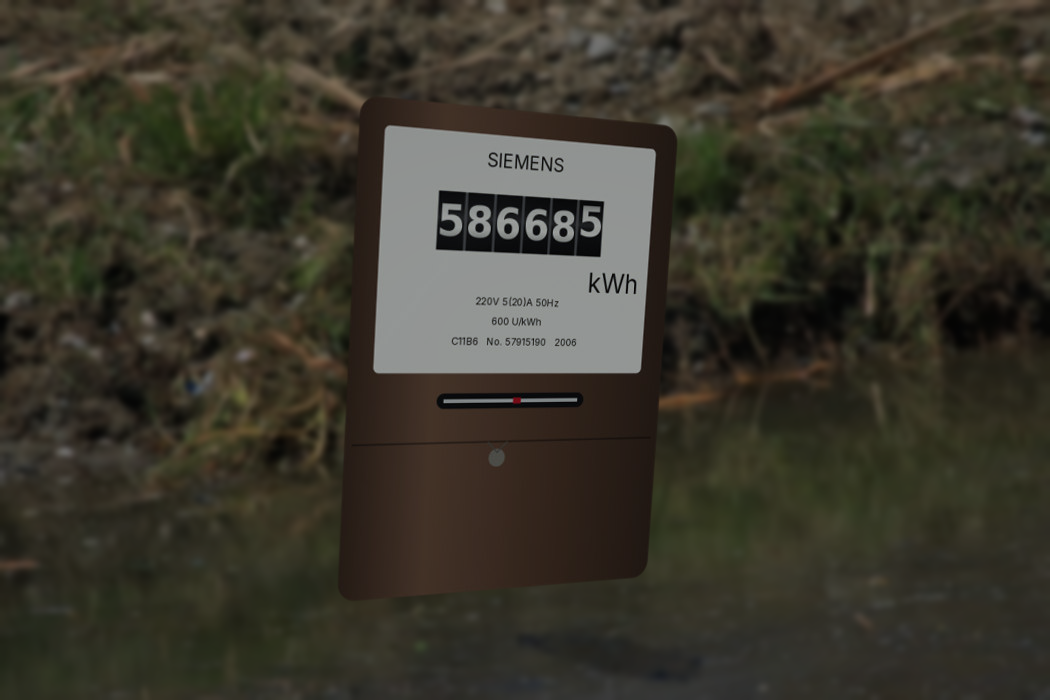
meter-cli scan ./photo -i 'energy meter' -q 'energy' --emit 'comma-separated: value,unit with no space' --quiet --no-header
586685,kWh
